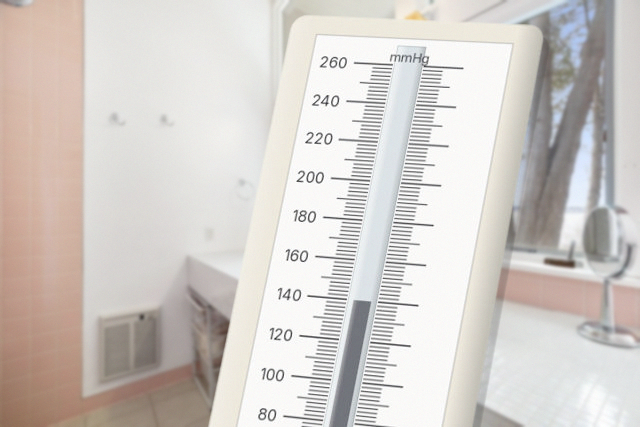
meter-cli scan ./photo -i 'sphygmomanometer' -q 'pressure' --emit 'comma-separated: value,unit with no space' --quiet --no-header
140,mmHg
